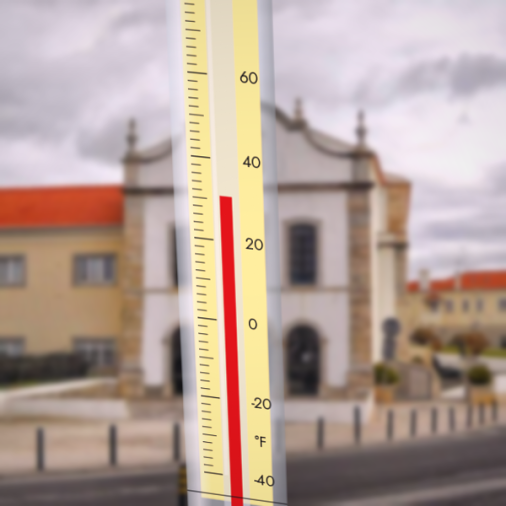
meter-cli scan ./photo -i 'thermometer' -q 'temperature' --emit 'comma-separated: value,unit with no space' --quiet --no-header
31,°F
